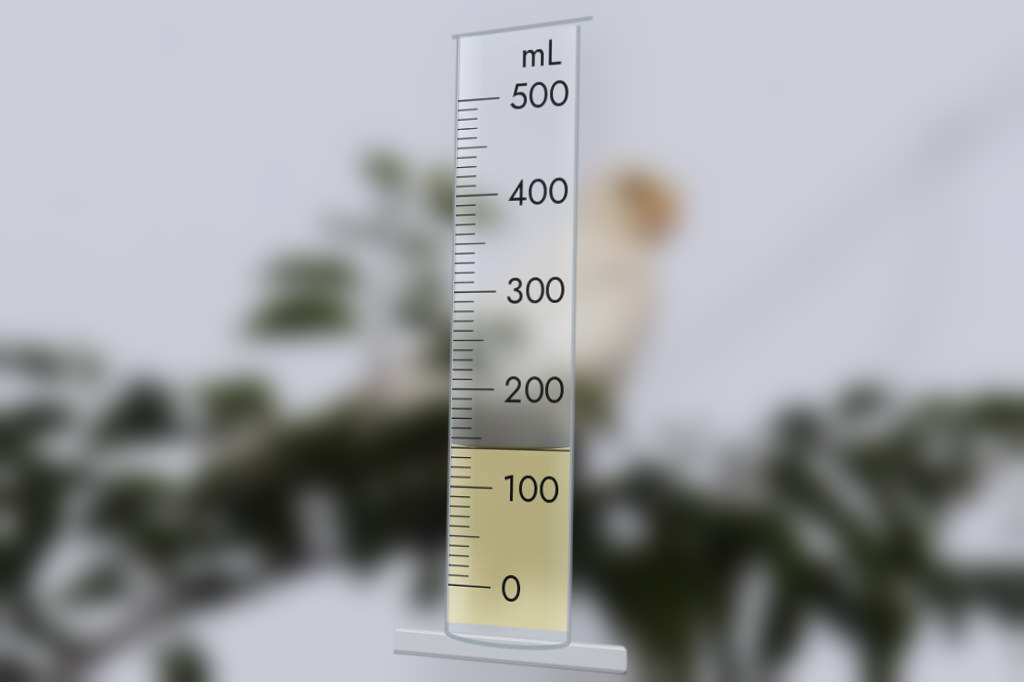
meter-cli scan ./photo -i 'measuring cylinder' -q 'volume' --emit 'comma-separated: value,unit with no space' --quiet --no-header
140,mL
